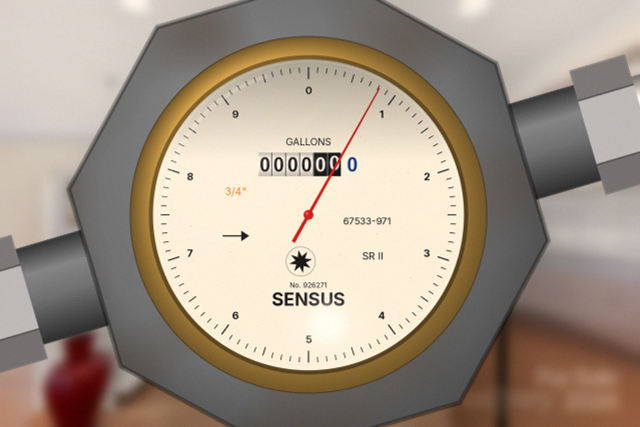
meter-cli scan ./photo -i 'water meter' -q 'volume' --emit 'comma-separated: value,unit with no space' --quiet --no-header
0.8,gal
